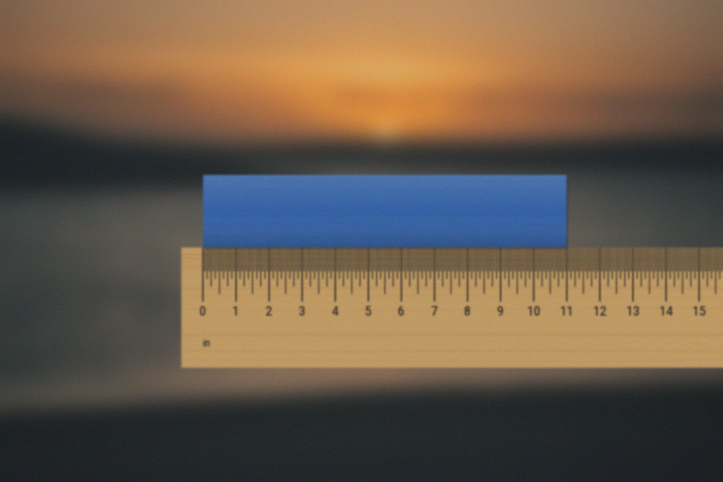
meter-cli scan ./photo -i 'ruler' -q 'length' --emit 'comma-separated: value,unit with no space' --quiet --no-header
11,in
